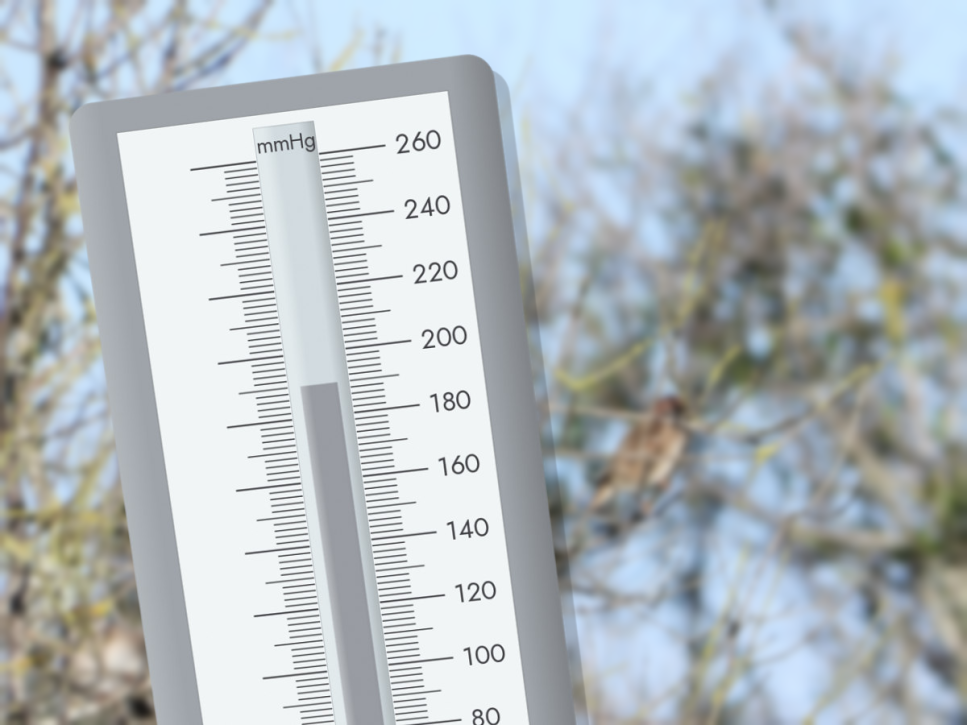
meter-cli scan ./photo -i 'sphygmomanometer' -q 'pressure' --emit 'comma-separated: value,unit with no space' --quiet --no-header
190,mmHg
